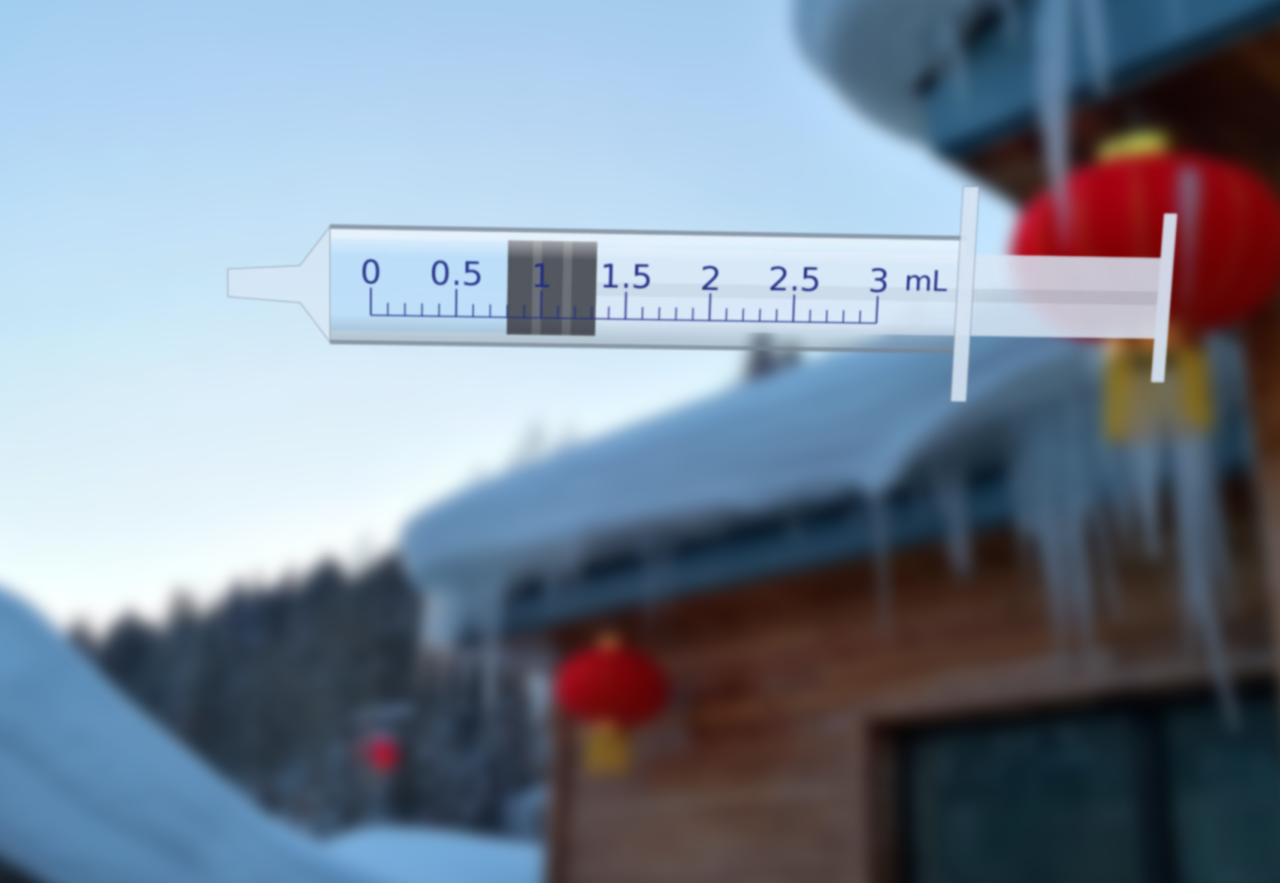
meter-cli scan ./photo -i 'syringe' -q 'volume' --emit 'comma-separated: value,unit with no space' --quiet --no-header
0.8,mL
